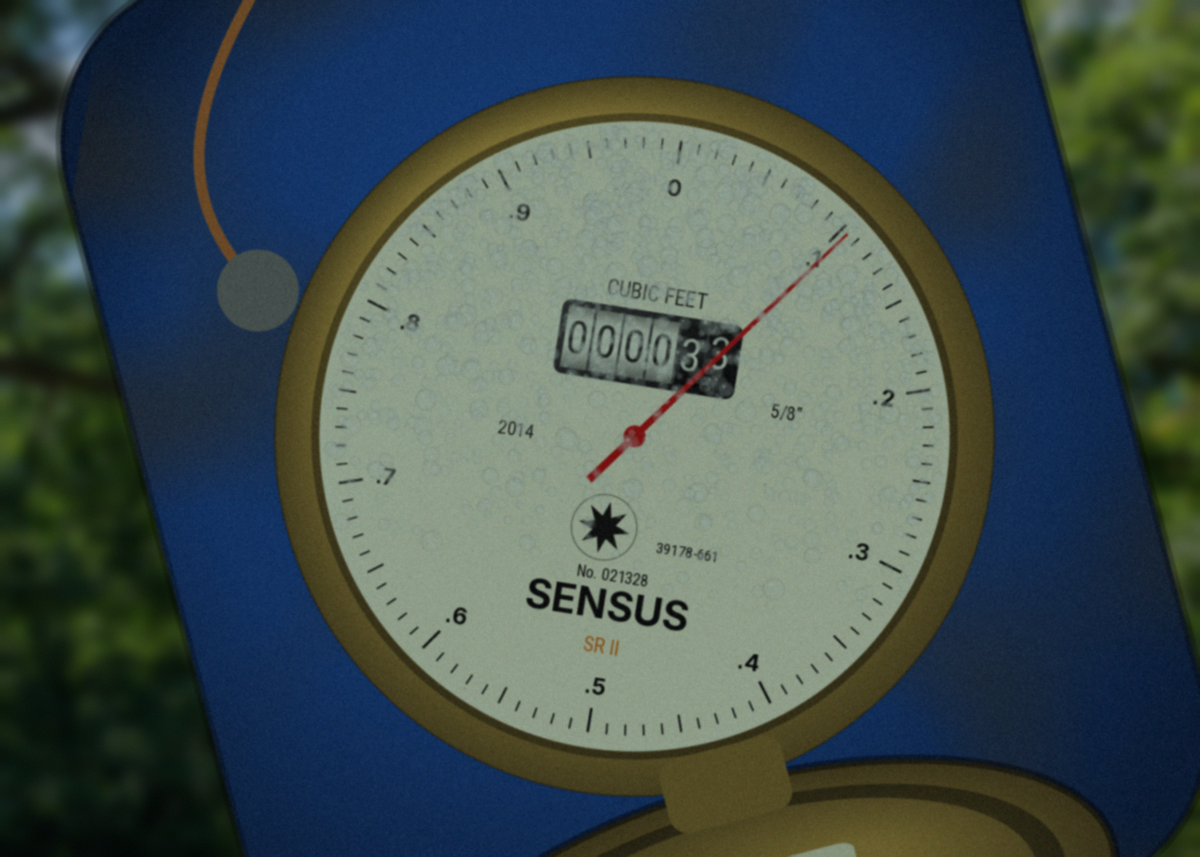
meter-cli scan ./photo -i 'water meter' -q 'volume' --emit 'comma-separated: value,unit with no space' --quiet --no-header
33.10,ft³
